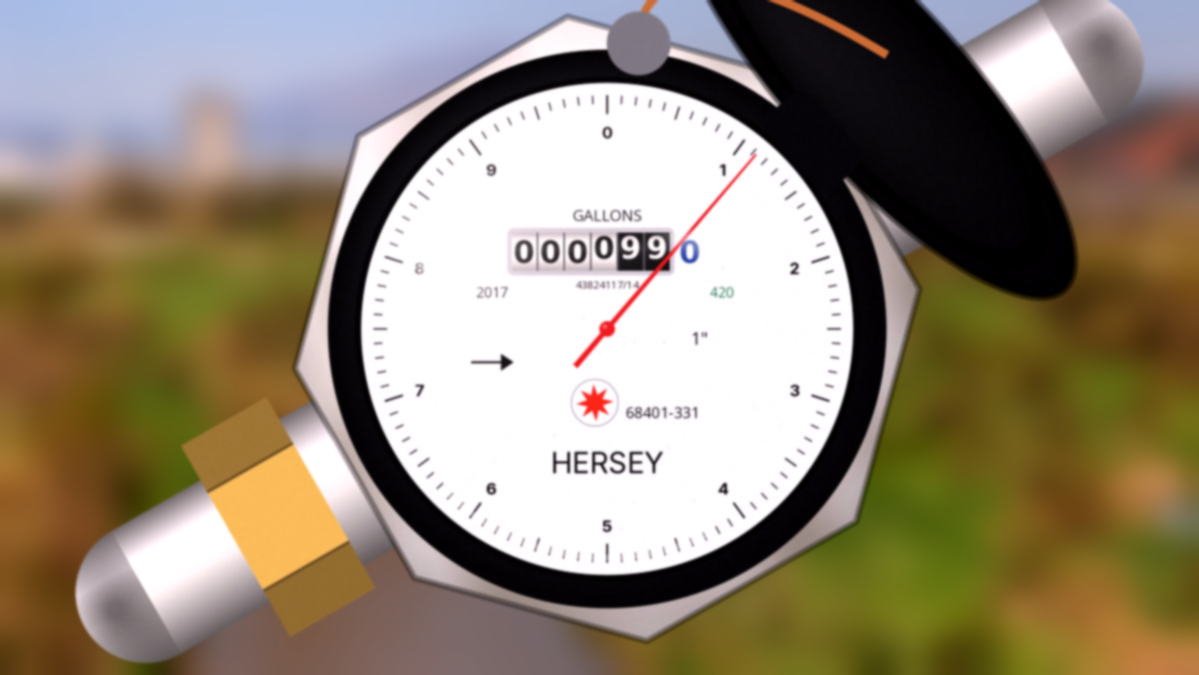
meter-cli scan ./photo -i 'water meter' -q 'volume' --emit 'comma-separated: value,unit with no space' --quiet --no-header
991.1,gal
